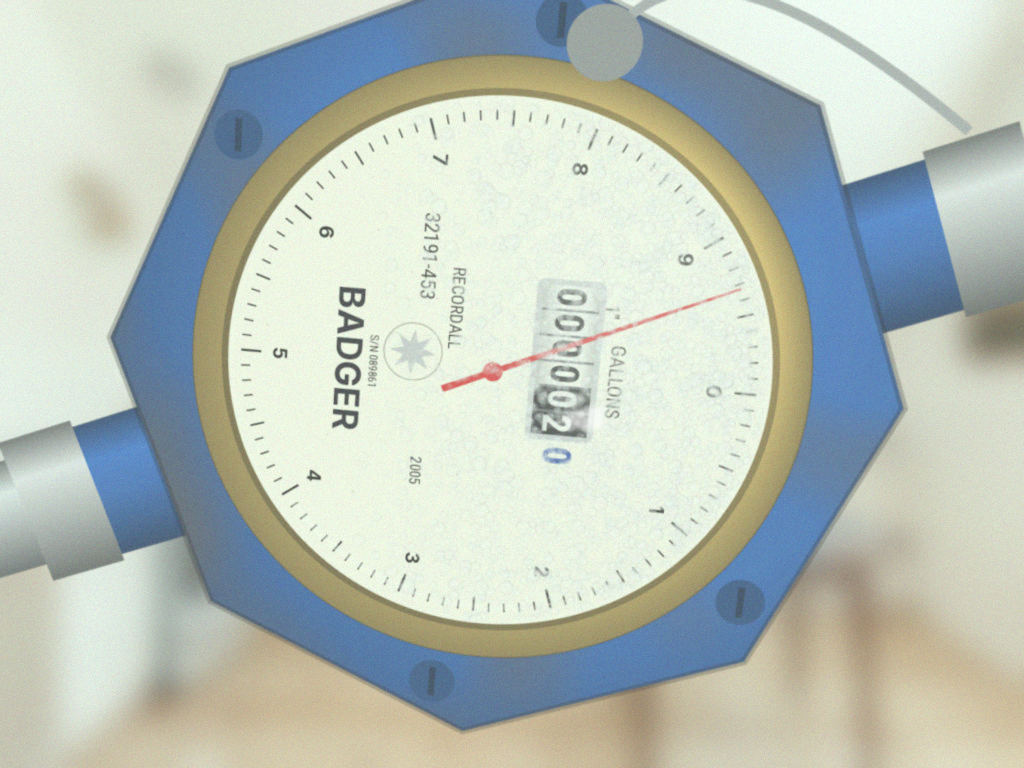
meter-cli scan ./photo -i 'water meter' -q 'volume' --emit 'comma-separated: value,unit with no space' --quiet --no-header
19.3,gal
